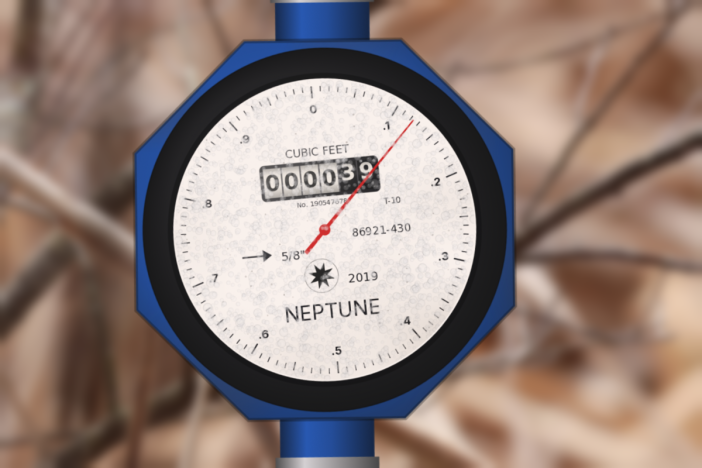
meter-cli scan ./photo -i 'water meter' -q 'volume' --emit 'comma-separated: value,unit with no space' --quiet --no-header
39.12,ft³
